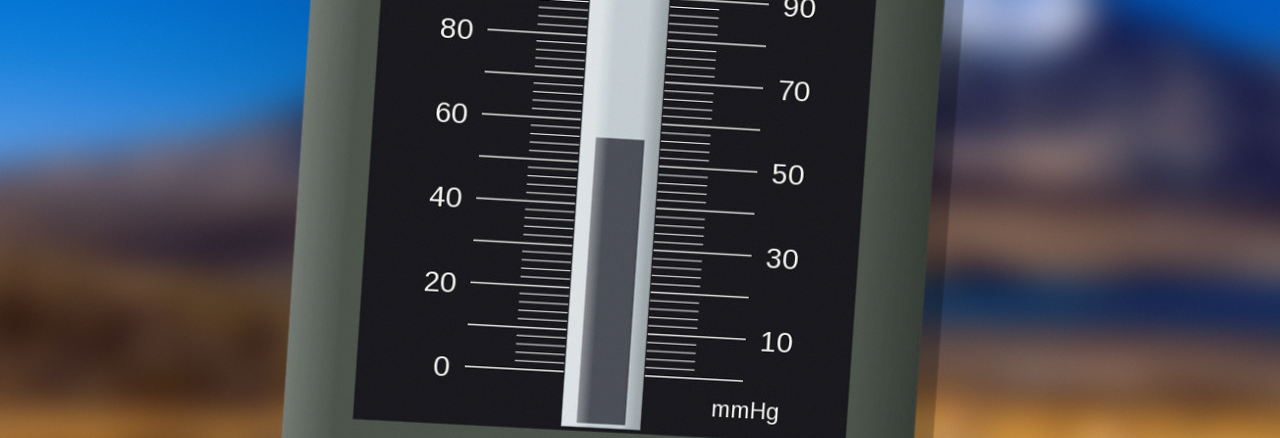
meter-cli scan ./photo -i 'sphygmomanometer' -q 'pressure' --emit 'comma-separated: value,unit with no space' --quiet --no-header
56,mmHg
